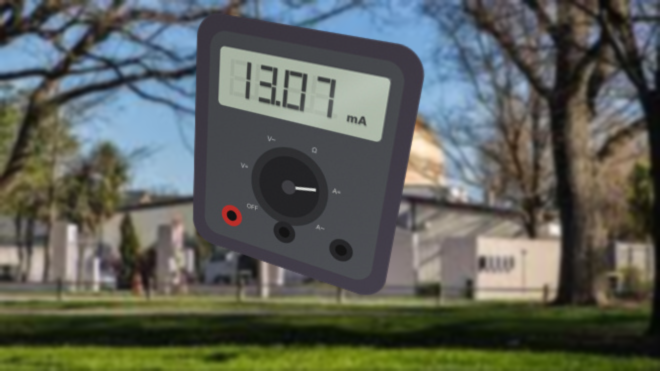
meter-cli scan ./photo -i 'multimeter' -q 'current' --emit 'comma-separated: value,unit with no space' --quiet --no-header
13.07,mA
